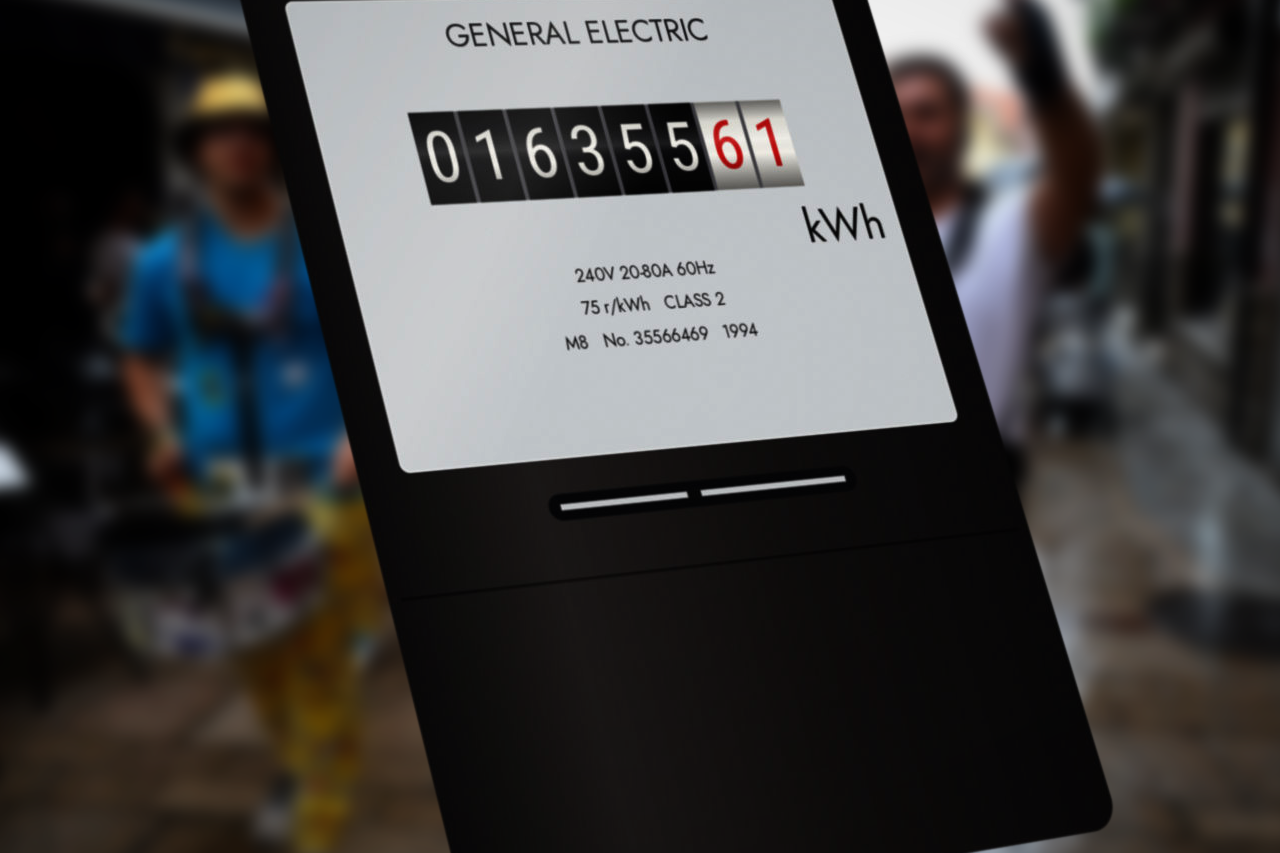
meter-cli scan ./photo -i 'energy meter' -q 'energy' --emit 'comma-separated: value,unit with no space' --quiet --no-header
16355.61,kWh
